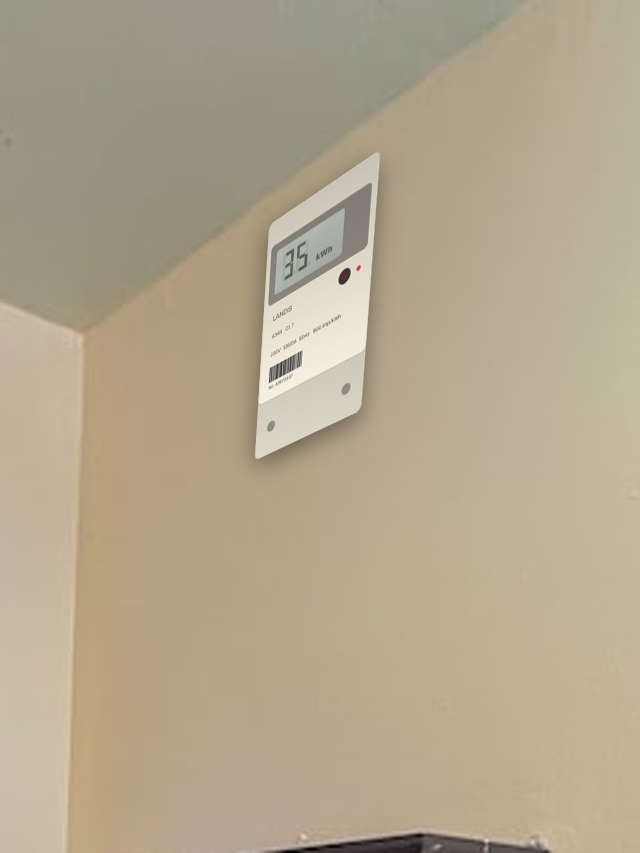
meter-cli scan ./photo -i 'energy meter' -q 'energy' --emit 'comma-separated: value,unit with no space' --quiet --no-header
35,kWh
